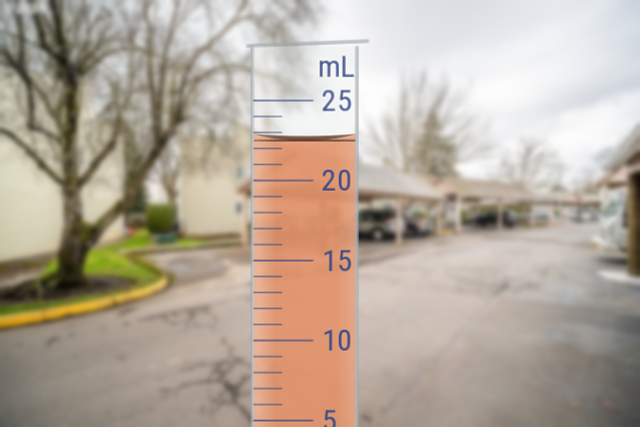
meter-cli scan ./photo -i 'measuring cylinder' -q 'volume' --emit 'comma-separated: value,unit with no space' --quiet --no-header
22.5,mL
